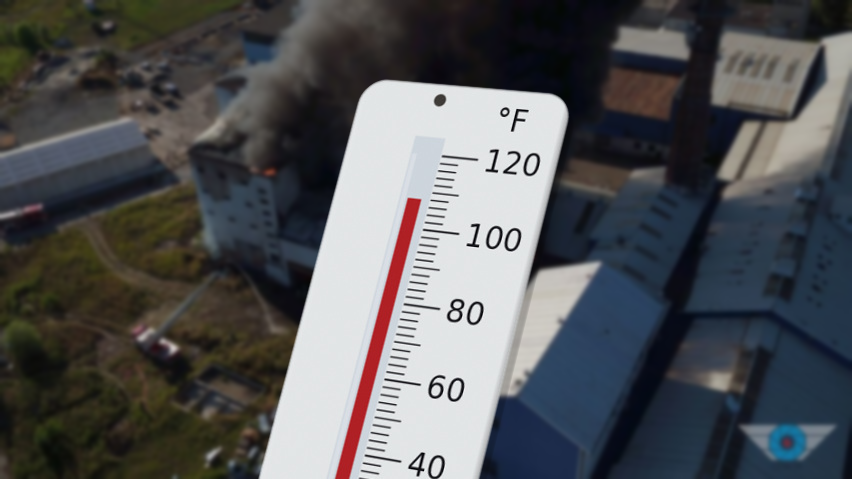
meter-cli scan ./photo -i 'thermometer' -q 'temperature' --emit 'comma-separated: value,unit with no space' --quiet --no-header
108,°F
